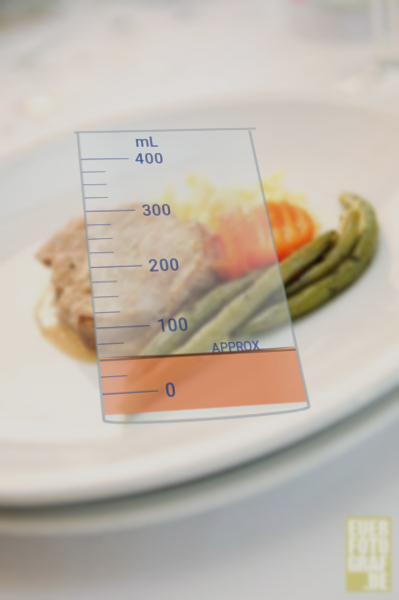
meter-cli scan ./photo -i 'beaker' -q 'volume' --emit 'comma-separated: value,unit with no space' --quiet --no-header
50,mL
